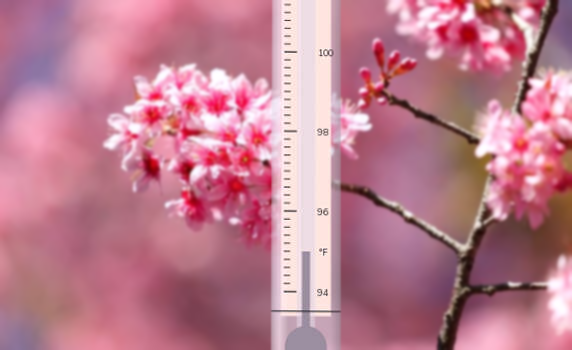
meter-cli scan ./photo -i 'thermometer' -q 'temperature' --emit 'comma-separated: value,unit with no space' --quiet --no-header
95,°F
